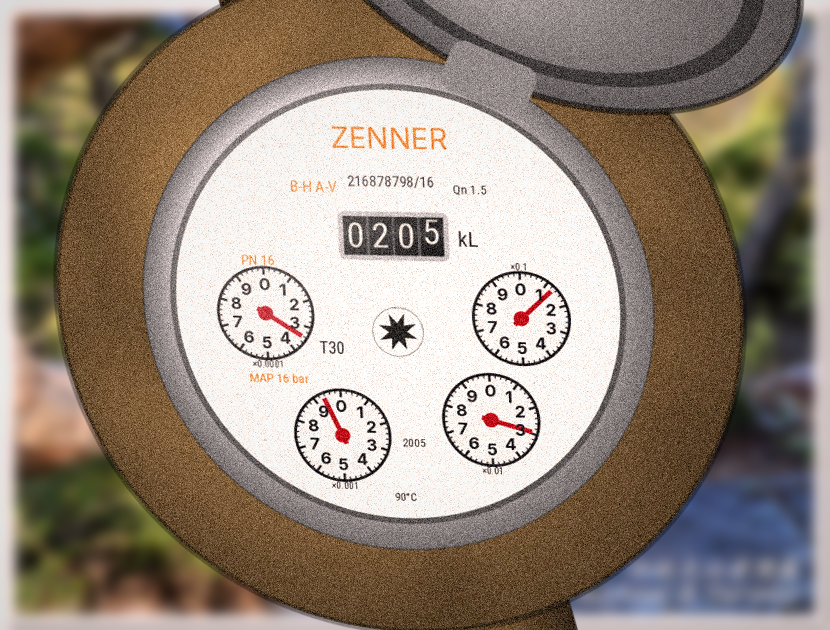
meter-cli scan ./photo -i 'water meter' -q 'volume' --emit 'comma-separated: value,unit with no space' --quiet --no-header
205.1293,kL
